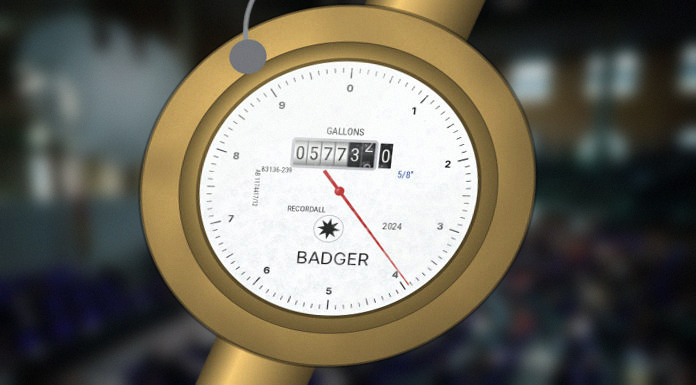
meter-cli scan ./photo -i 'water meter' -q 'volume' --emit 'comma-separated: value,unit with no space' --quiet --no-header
577323.9,gal
